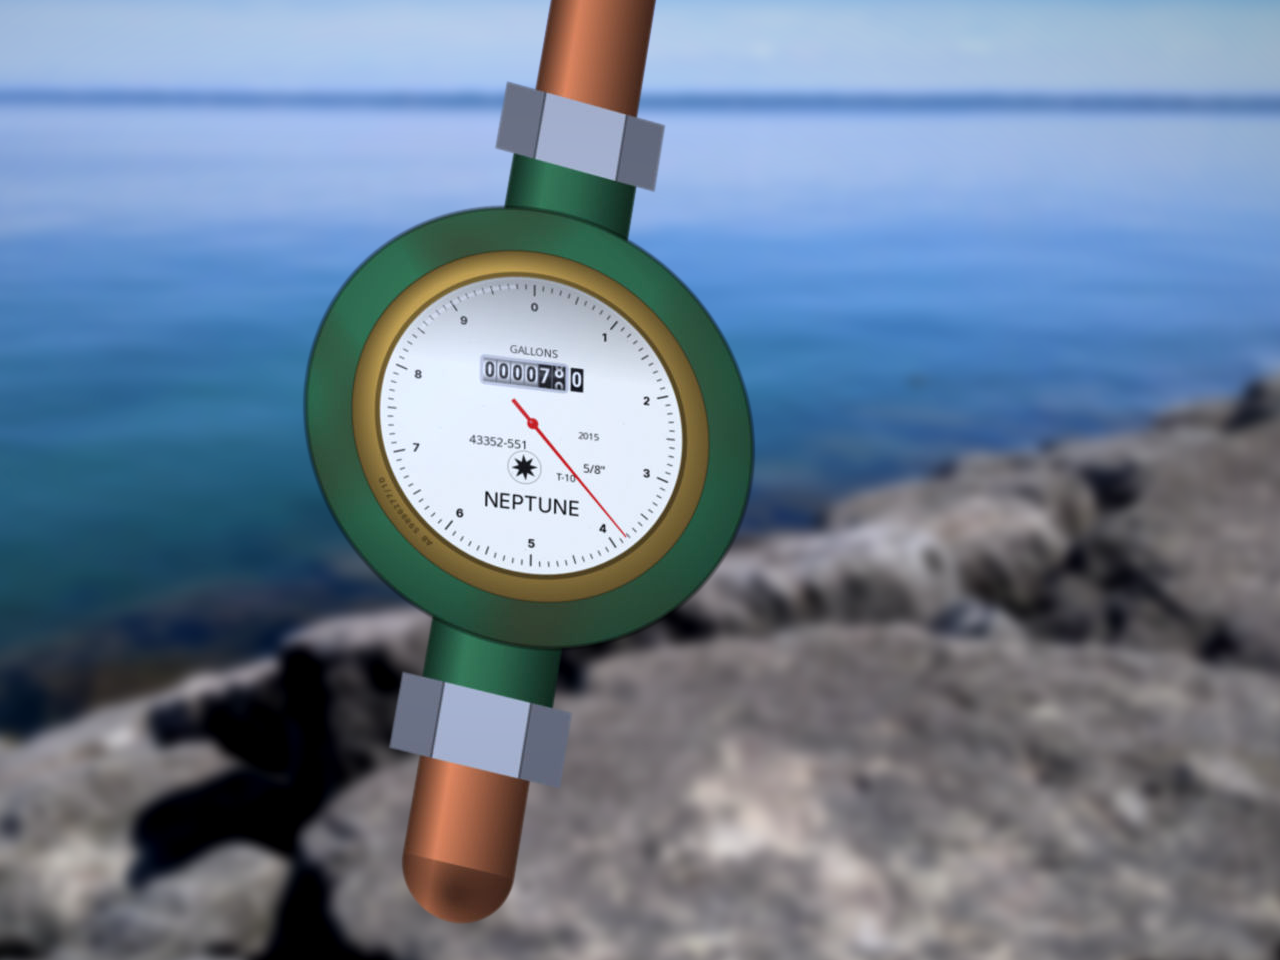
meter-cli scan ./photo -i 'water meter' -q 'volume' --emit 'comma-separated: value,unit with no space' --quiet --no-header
783.8,gal
